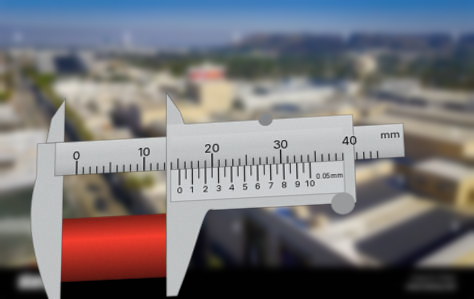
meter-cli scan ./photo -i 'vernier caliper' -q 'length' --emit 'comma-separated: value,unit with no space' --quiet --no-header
15.2,mm
